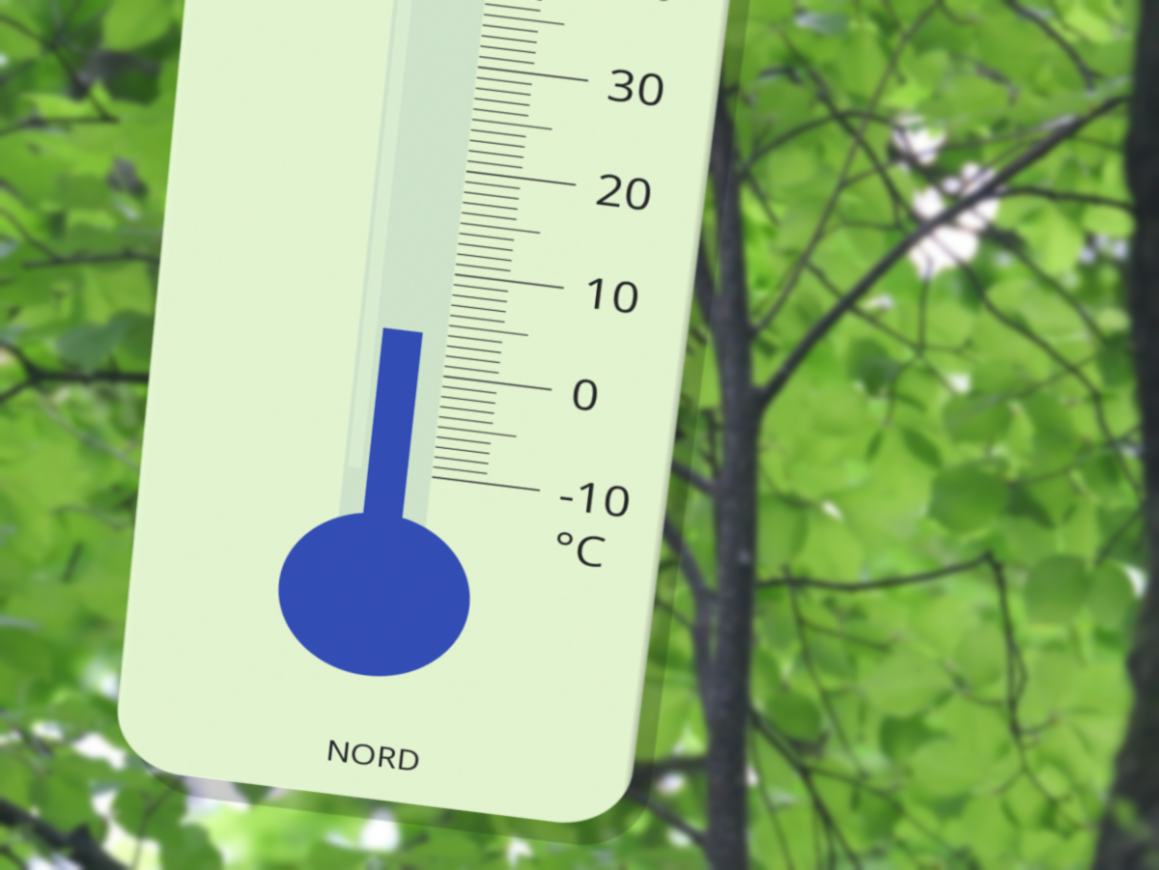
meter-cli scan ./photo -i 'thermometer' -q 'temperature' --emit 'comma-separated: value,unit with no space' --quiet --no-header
4,°C
